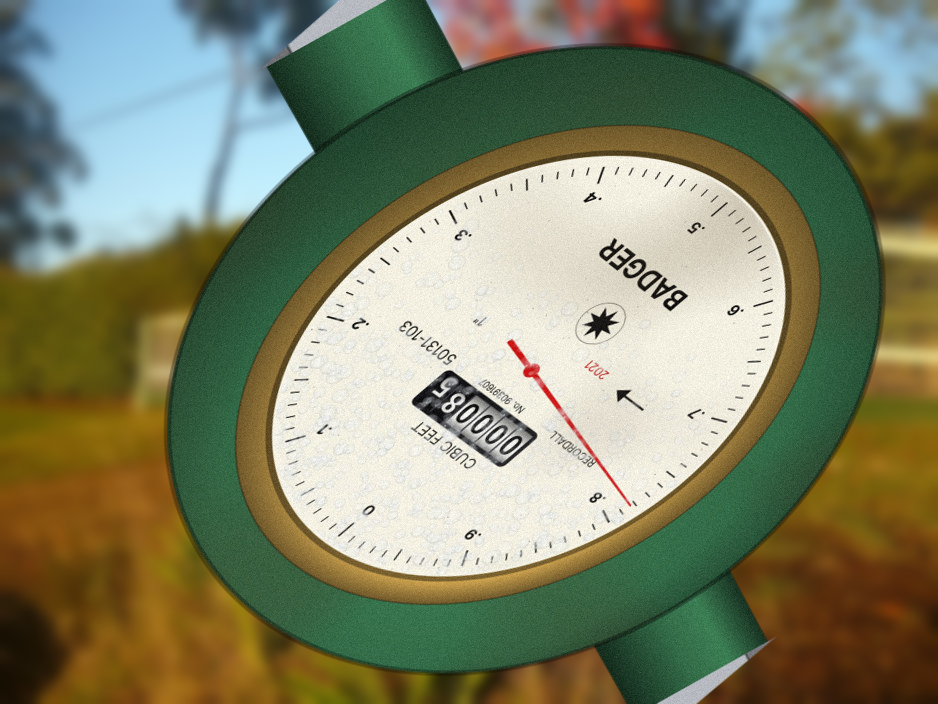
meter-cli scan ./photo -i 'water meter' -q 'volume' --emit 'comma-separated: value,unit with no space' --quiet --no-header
84.78,ft³
